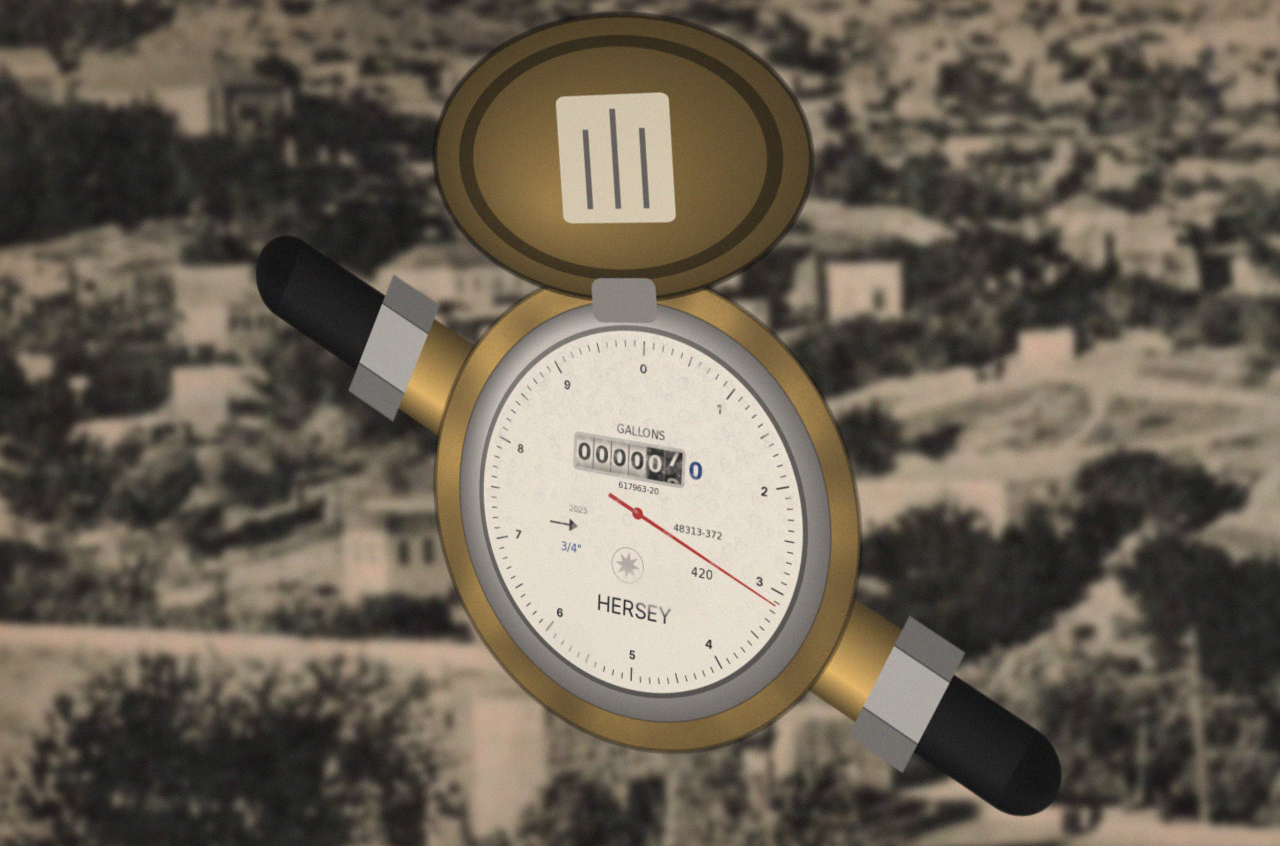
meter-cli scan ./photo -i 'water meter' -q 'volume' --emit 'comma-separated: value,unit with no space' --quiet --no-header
73.1,gal
